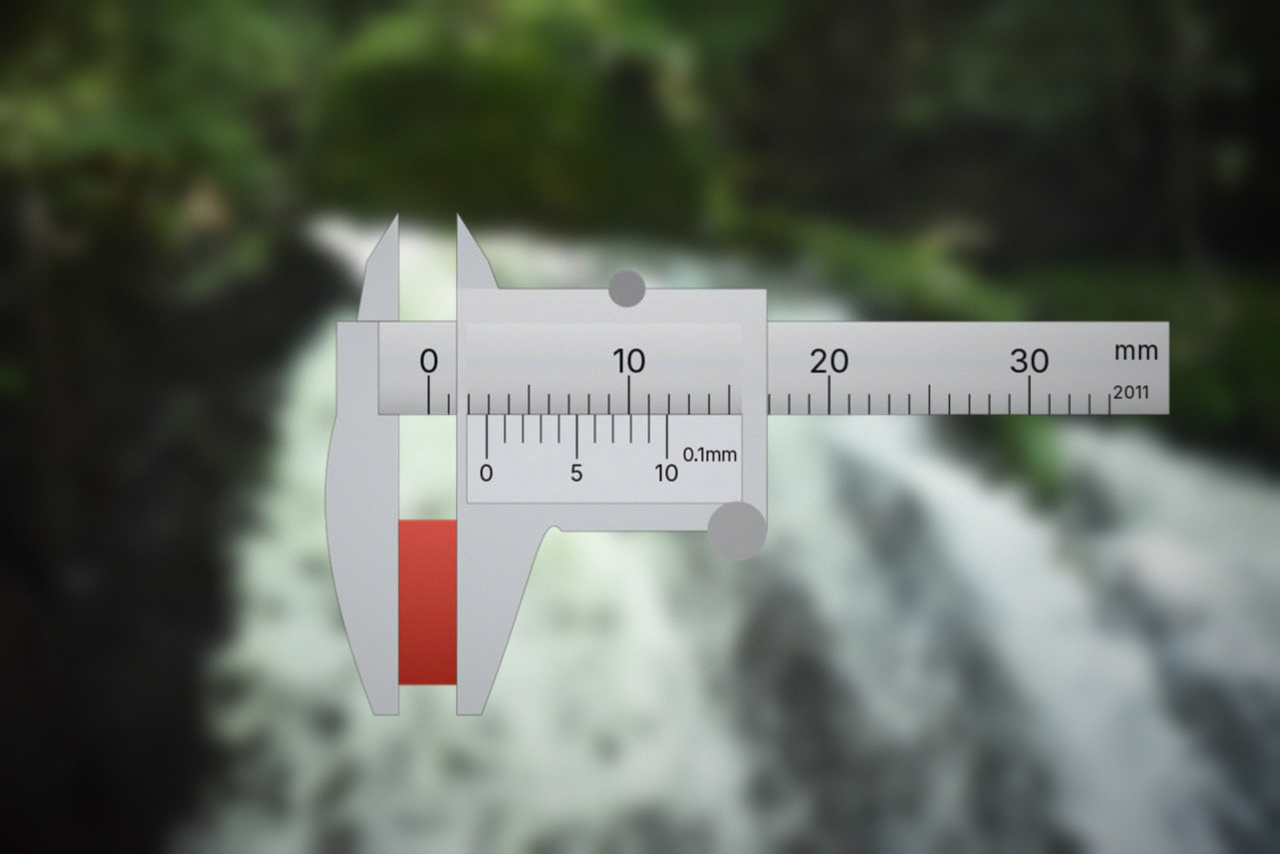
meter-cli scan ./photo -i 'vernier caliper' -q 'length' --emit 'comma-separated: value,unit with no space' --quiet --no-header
2.9,mm
